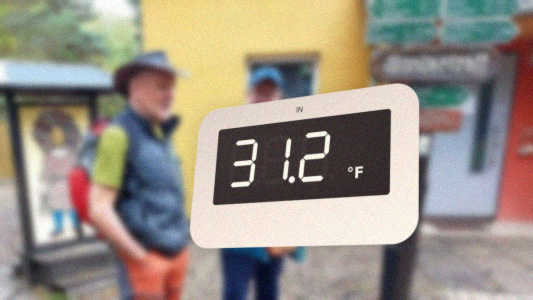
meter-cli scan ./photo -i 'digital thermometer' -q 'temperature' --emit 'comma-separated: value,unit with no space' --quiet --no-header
31.2,°F
